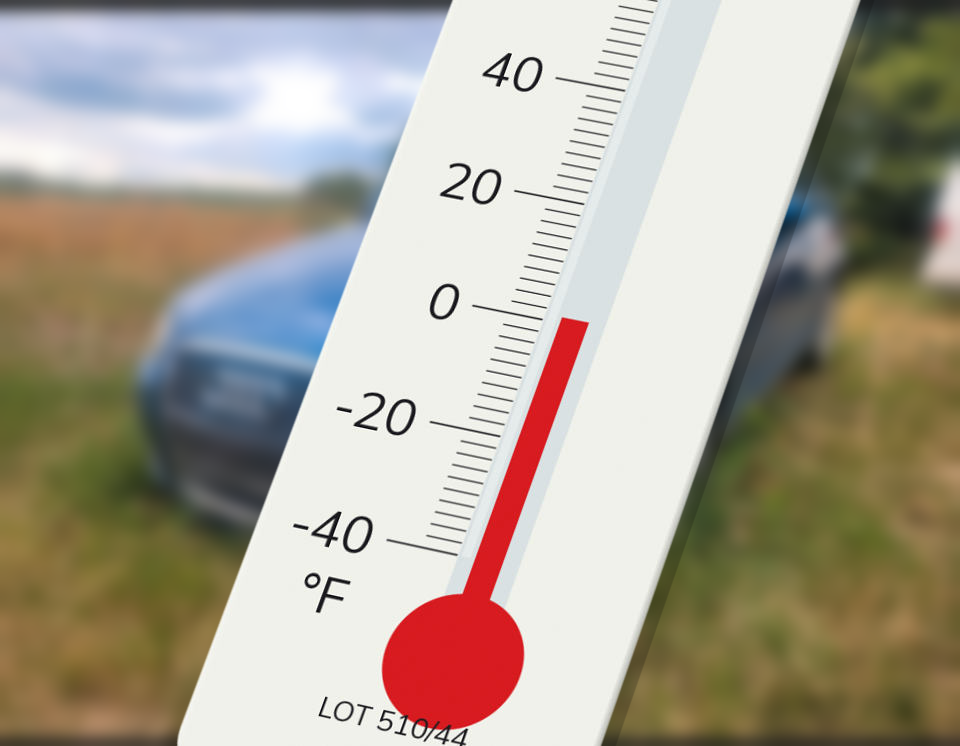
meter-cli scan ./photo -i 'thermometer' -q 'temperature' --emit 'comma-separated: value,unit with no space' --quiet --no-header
1,°F
